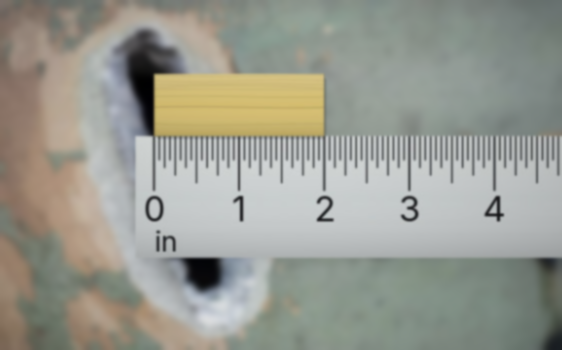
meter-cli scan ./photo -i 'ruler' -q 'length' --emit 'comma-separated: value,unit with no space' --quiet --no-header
2,in
